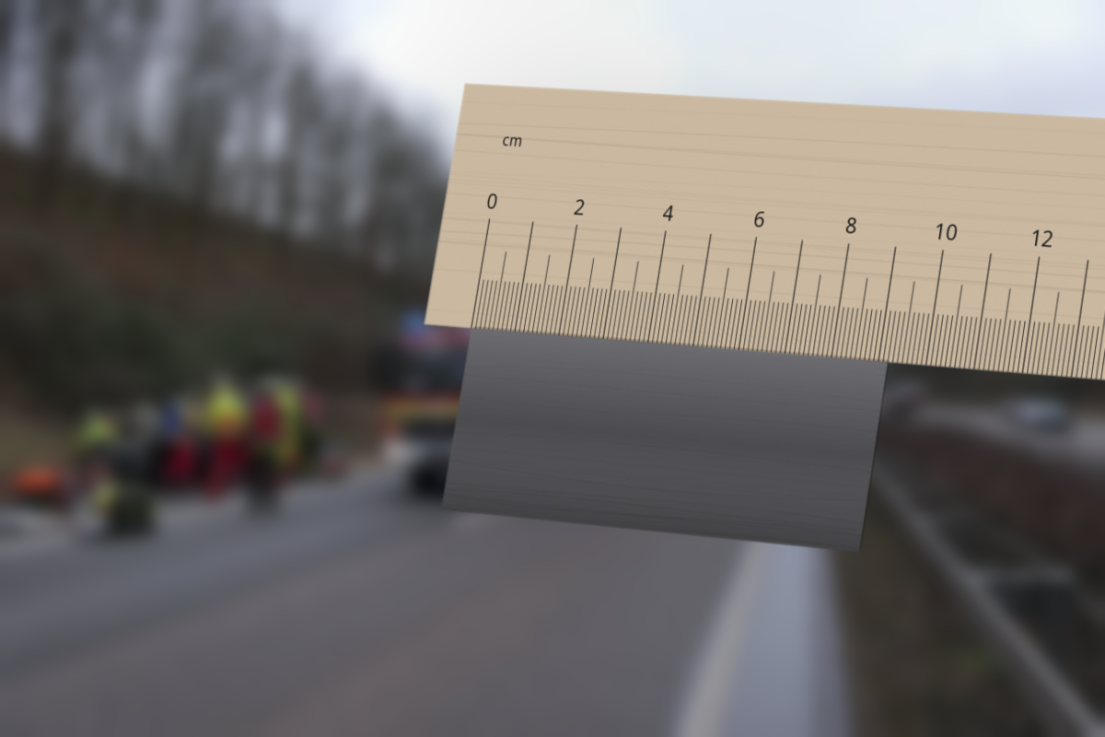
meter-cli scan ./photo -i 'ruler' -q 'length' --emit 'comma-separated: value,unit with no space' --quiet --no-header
9.2,cm
